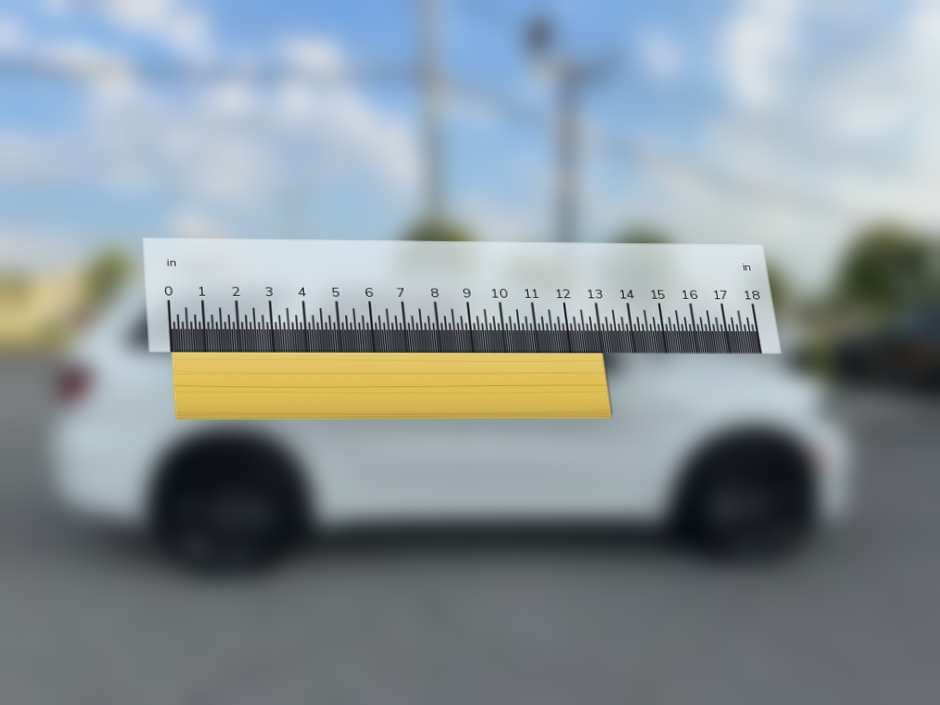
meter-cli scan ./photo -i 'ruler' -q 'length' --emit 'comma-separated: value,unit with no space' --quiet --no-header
13,in
